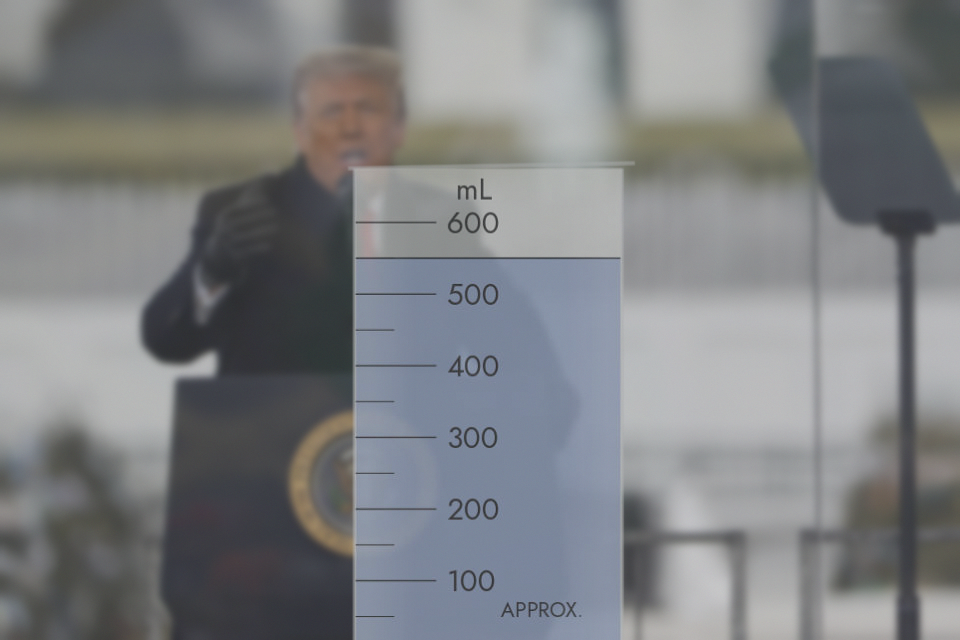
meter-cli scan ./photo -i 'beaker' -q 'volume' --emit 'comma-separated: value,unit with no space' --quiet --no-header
550,mL
